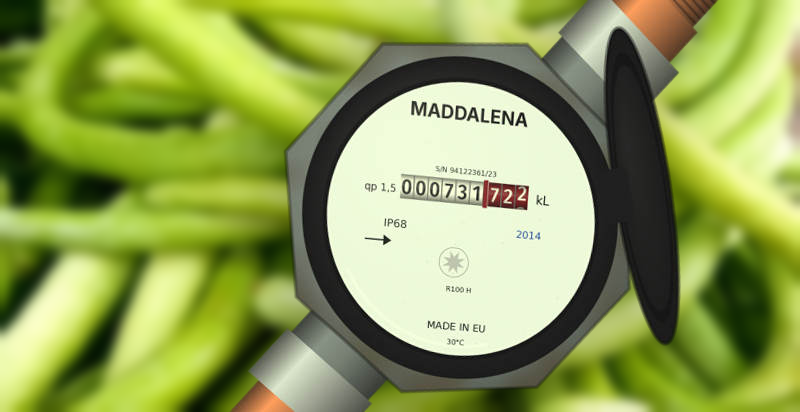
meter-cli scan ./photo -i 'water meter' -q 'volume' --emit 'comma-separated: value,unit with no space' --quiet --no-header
731.722,kL
